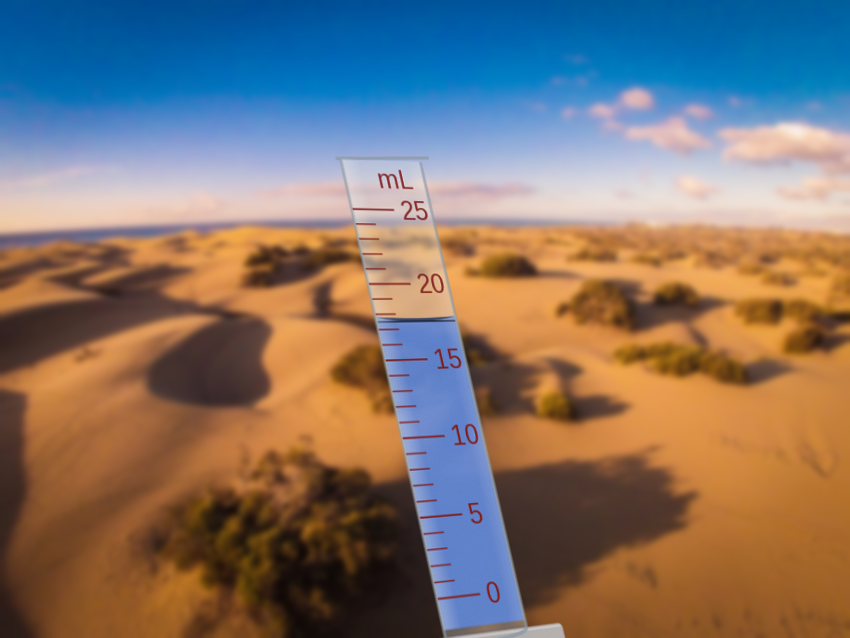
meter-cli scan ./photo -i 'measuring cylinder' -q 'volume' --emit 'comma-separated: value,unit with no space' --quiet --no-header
17.5,mL
